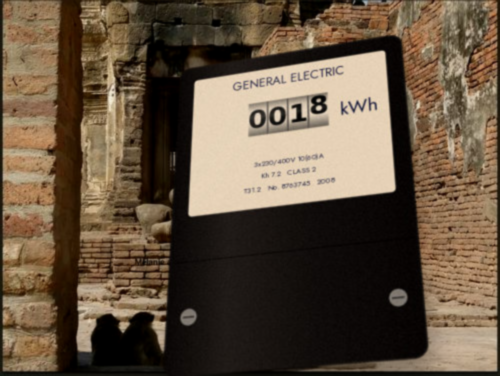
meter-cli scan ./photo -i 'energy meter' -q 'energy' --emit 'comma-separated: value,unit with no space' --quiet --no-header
18,kWh
